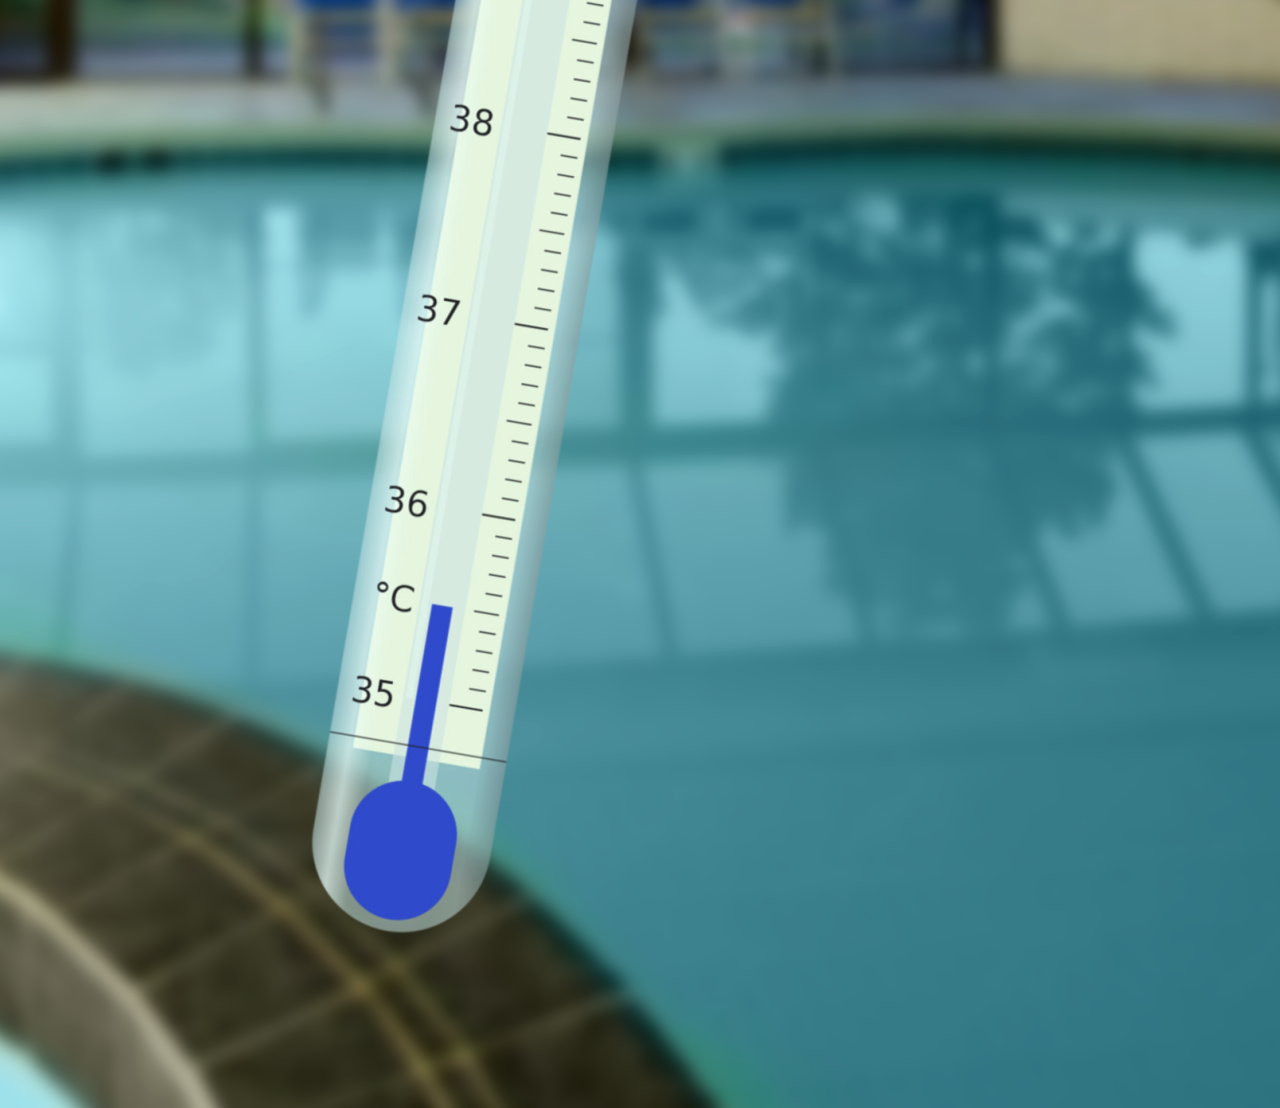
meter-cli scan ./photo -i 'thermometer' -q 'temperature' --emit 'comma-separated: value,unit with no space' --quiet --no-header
35.5,°C
